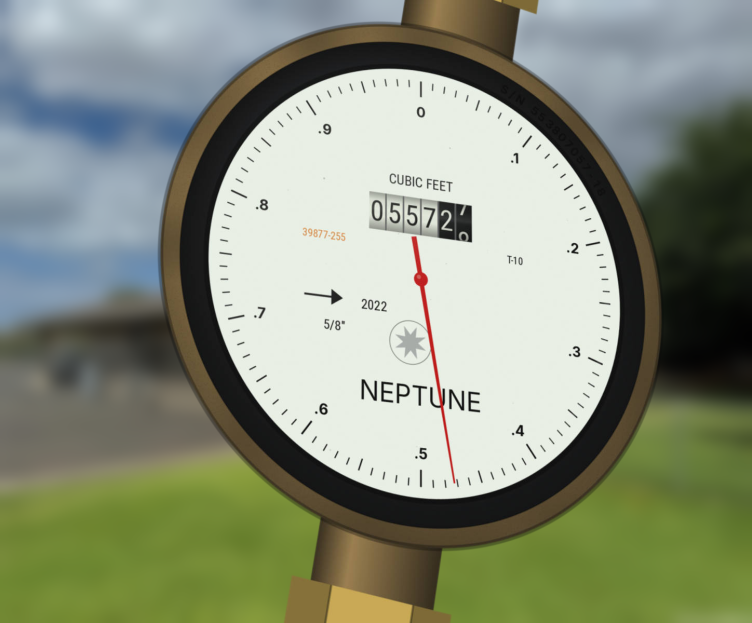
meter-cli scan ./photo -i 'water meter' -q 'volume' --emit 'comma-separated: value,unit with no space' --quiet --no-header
55727.47,ft³
